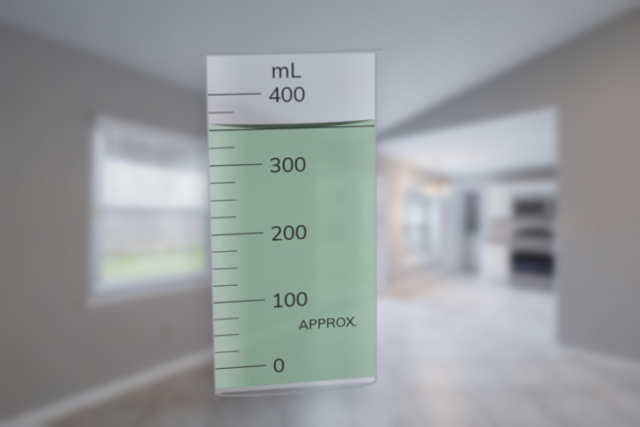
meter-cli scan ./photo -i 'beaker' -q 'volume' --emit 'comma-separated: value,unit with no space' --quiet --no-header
350,mL
